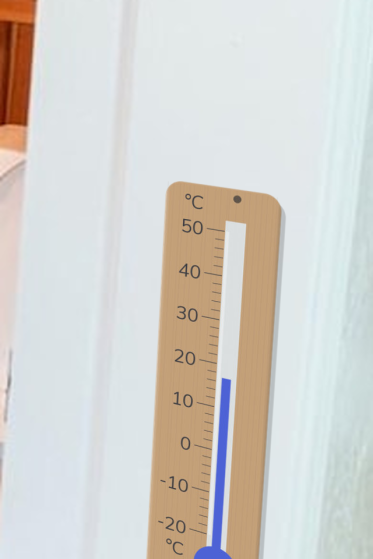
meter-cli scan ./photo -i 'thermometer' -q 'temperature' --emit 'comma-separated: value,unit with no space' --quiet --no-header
17,°C
